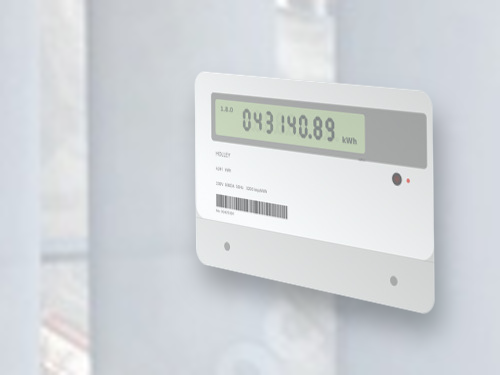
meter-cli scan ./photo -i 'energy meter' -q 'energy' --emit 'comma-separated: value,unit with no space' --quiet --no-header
43140.89,kWh
